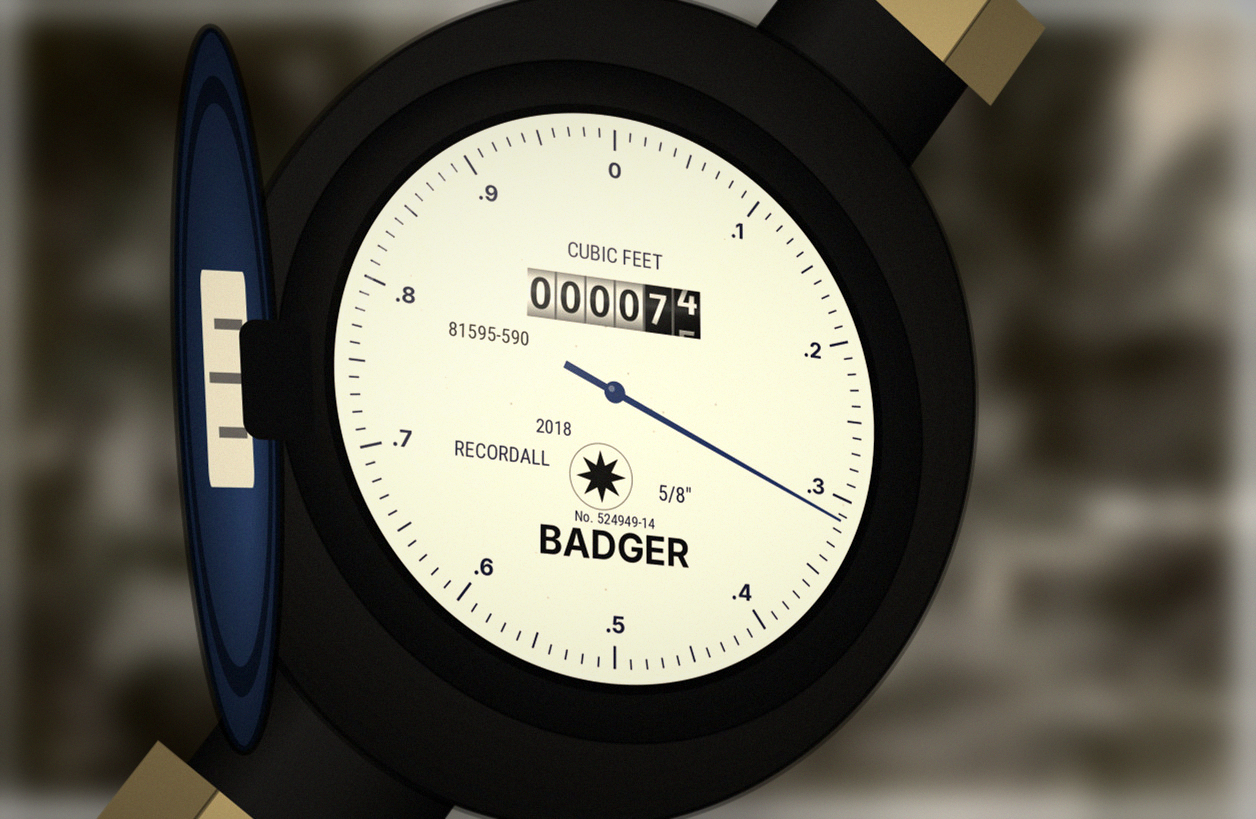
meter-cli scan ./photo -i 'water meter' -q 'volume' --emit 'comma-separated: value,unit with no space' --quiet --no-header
74.31,ft³
